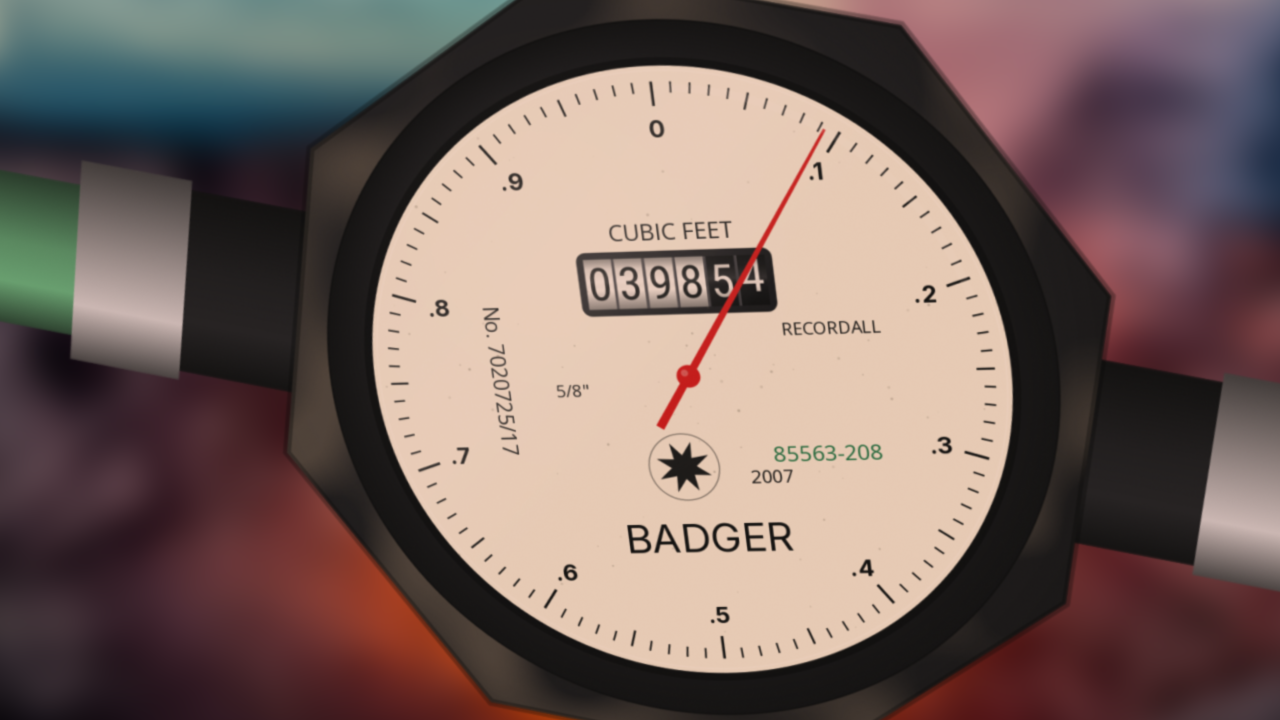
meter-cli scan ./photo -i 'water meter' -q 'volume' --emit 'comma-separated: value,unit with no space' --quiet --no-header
39854.09,ft³
